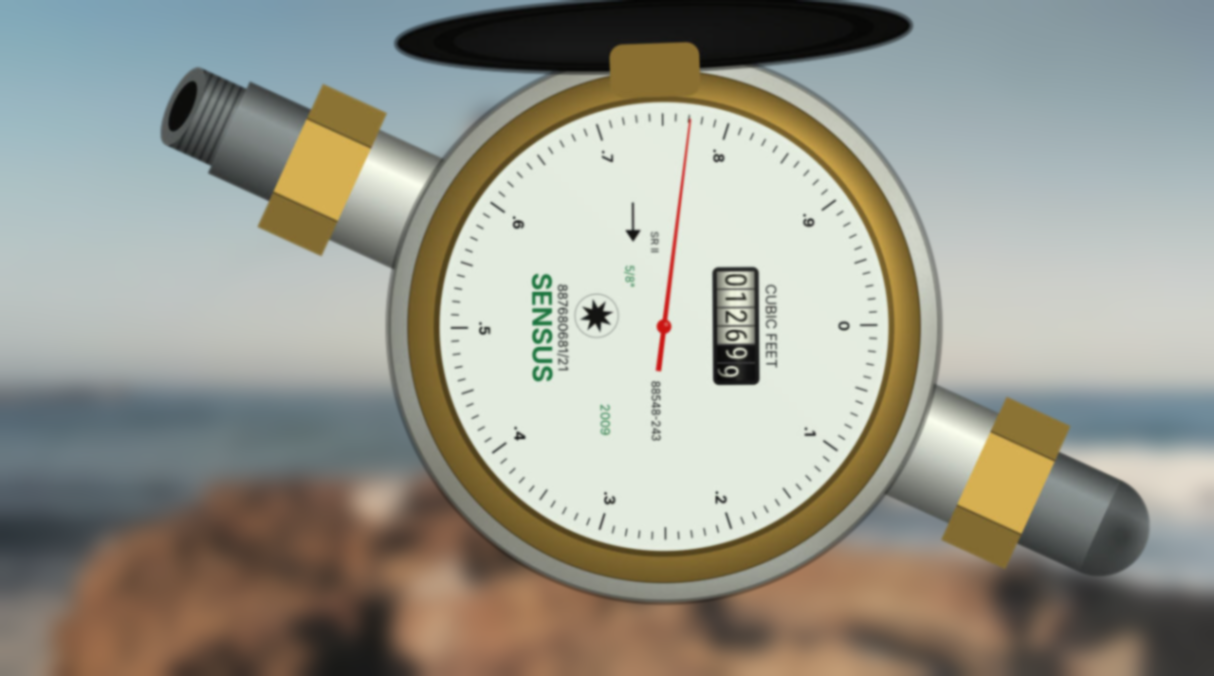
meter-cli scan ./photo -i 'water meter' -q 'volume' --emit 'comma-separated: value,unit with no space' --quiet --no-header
12698.77,ft³
